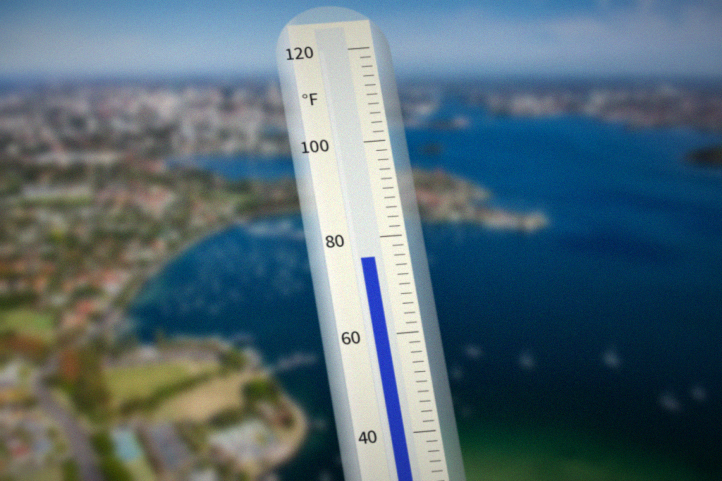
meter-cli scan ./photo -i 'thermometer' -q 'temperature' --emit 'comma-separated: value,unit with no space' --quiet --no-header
76,°F
